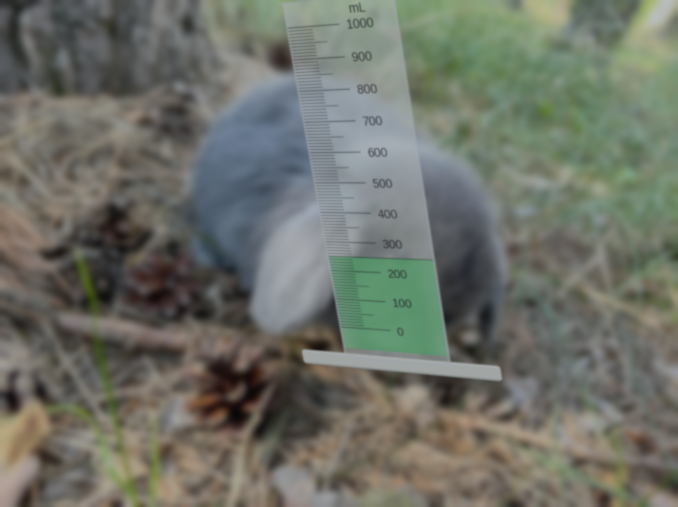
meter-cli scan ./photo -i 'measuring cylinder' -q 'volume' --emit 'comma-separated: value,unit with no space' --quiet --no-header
250,mL
